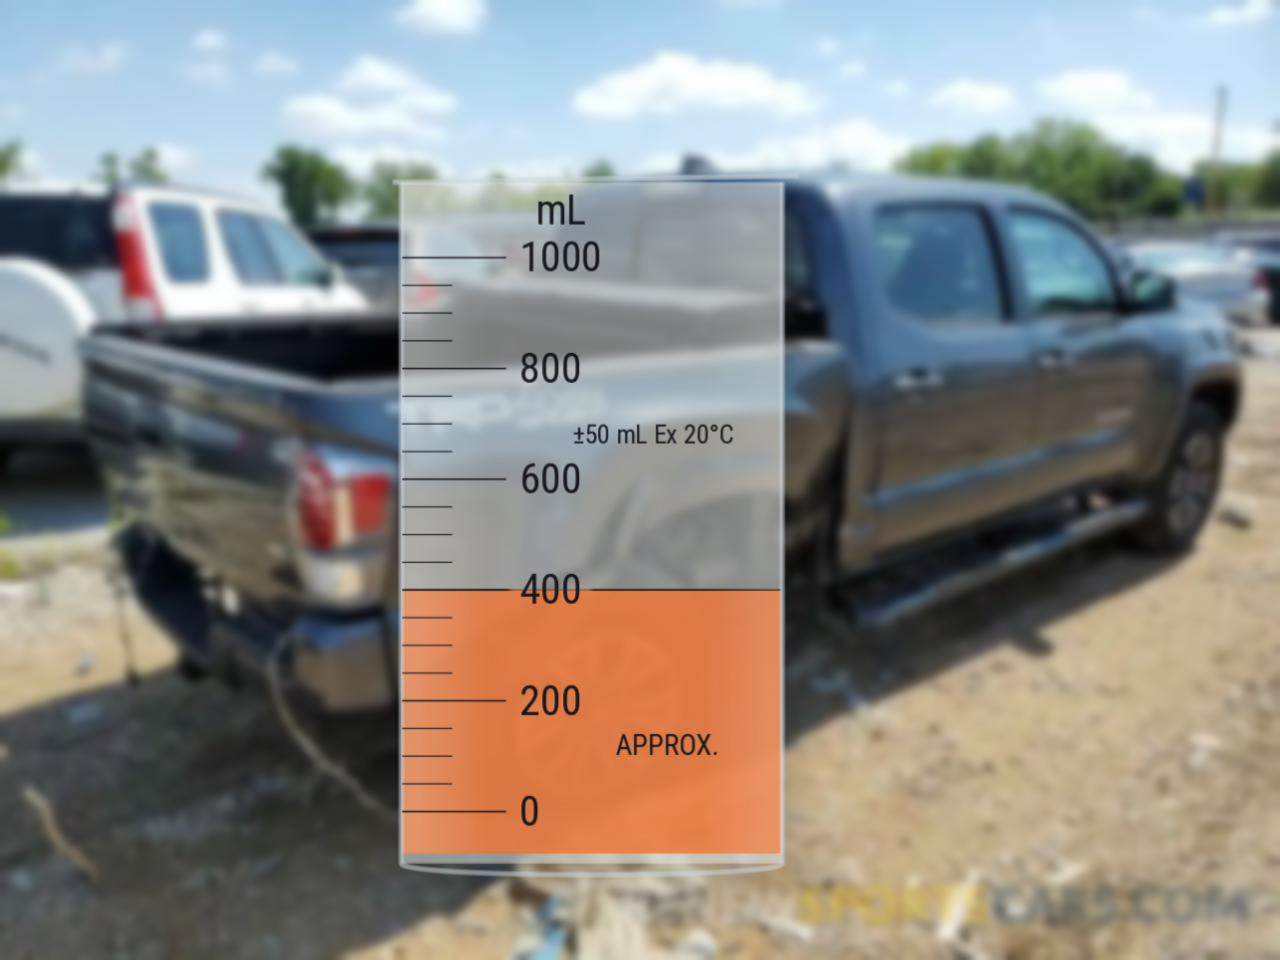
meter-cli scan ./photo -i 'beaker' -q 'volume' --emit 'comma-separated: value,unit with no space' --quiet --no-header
400,mL
